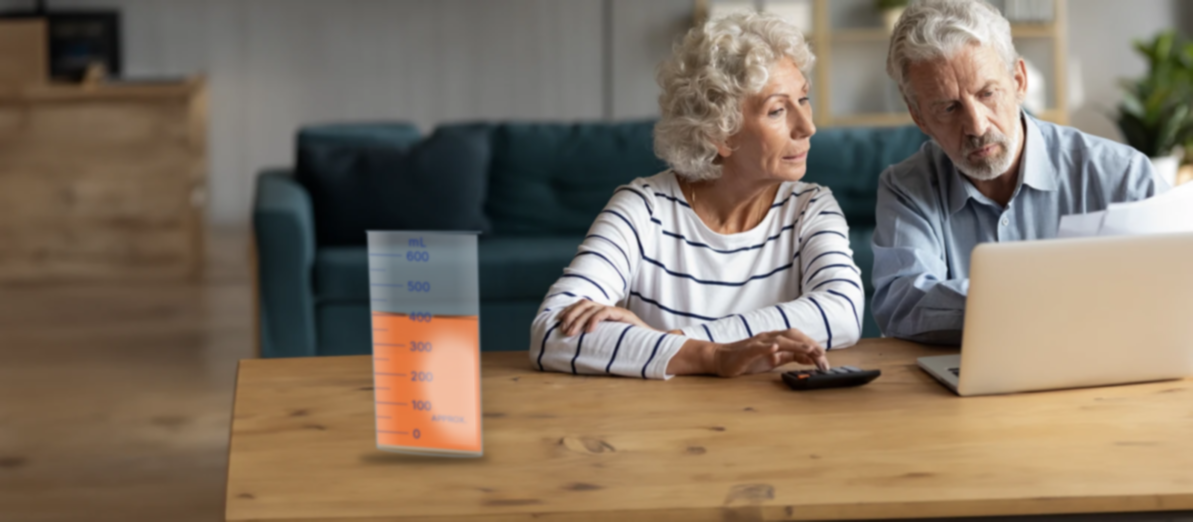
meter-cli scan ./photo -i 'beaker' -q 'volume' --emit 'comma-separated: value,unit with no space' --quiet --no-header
400,mL
